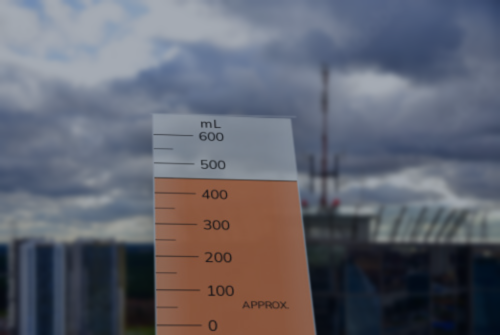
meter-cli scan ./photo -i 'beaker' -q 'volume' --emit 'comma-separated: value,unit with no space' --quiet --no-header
450,mL
